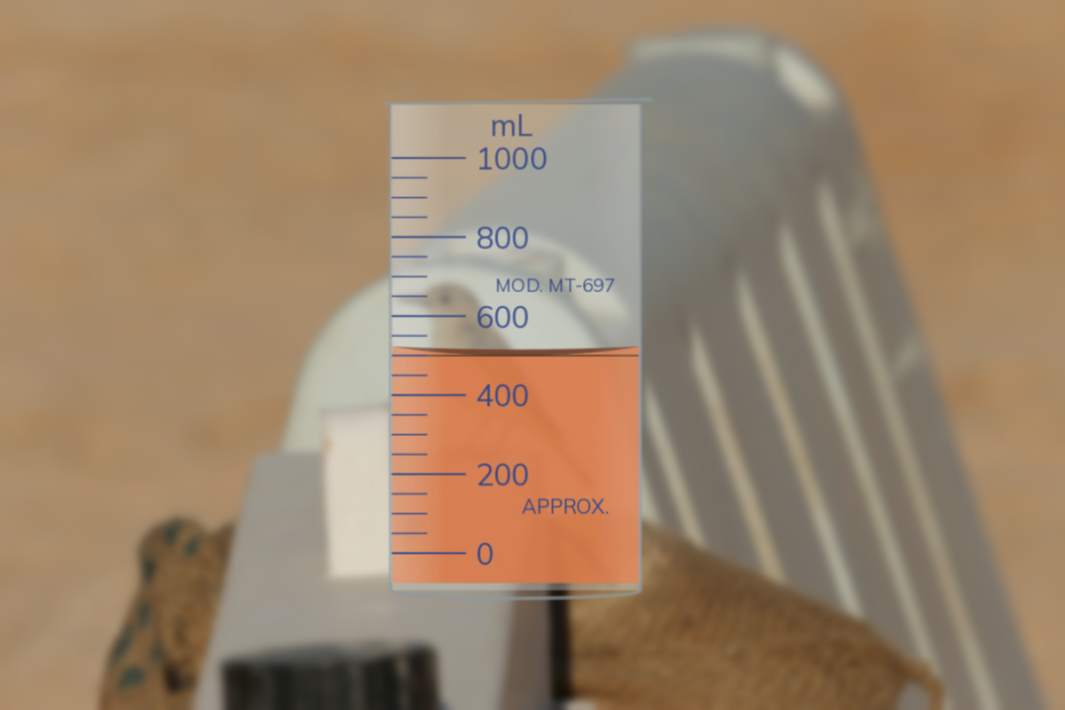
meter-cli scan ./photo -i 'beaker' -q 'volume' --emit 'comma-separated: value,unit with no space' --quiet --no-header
500,mL
